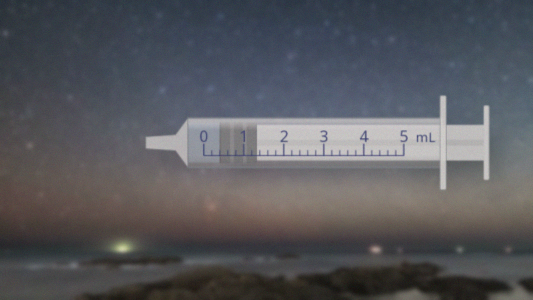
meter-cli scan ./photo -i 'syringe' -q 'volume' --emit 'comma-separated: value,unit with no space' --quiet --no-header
0.4,mL
